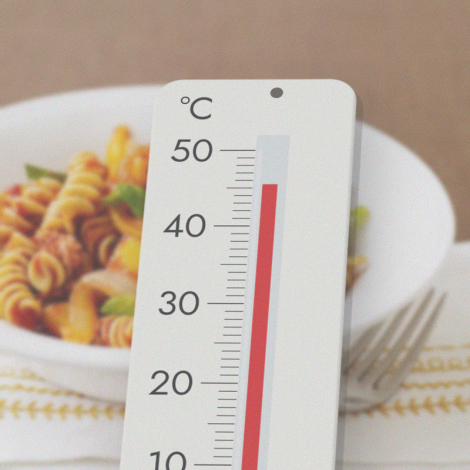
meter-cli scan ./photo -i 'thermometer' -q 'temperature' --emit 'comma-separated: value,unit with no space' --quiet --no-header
45.5,°C
